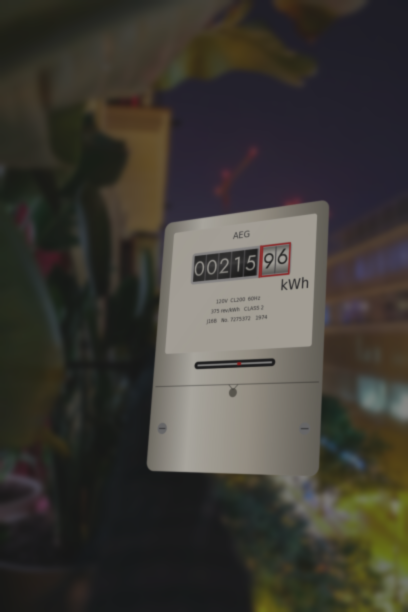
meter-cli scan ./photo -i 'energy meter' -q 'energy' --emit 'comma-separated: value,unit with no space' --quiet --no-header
215.96,kWh
